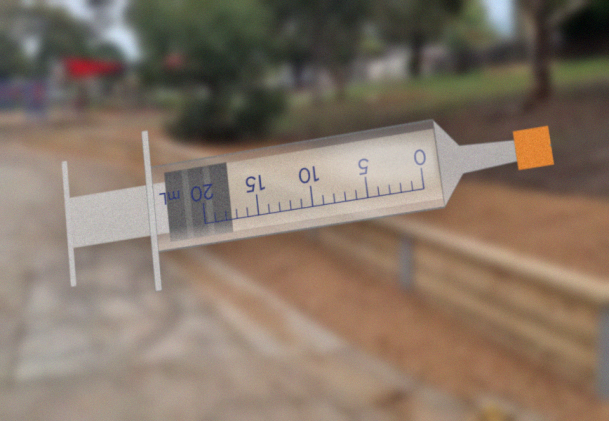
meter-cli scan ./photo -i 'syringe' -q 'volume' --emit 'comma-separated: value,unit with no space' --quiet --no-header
17.5,mL
